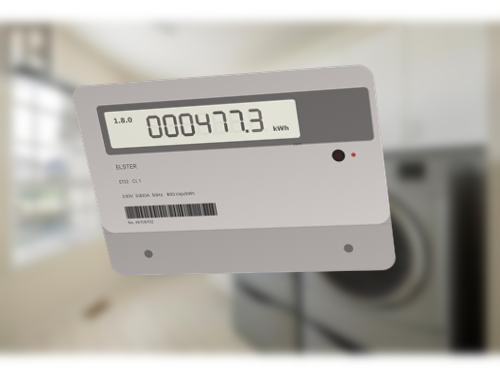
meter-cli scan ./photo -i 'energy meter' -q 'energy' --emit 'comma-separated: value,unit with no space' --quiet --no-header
477.3,kWh
